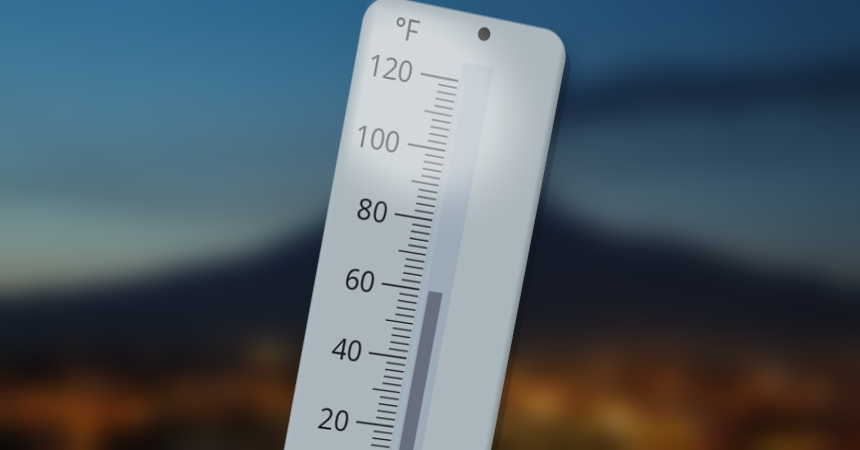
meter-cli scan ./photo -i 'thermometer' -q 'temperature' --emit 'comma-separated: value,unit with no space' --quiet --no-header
60,°F
